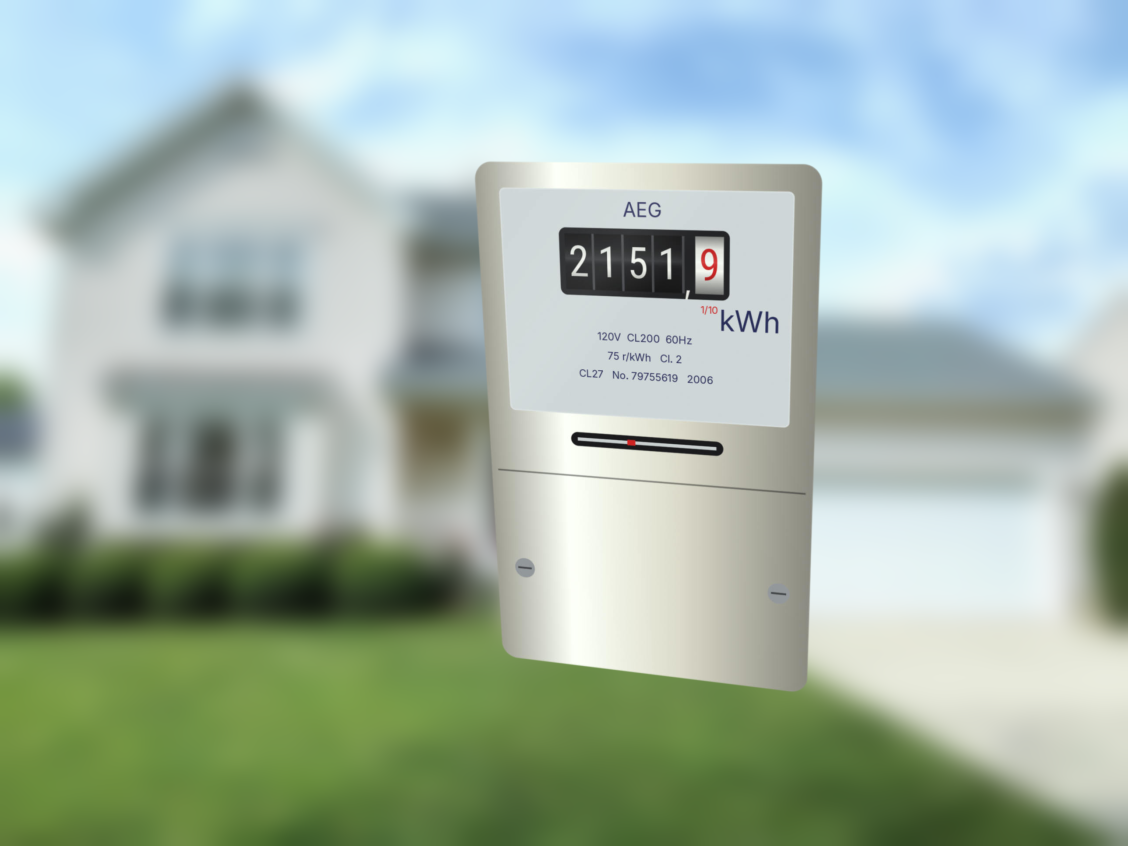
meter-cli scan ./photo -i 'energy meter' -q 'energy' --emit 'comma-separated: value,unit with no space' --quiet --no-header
2151.9,kWh
